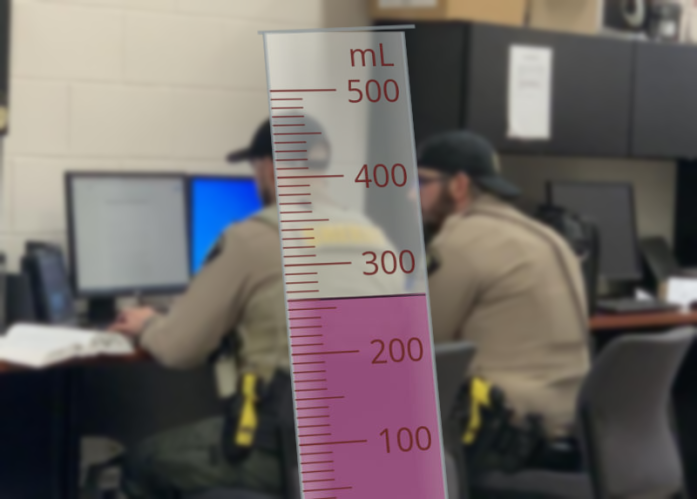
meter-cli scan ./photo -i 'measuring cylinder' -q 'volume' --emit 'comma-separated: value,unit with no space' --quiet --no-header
260,mL
